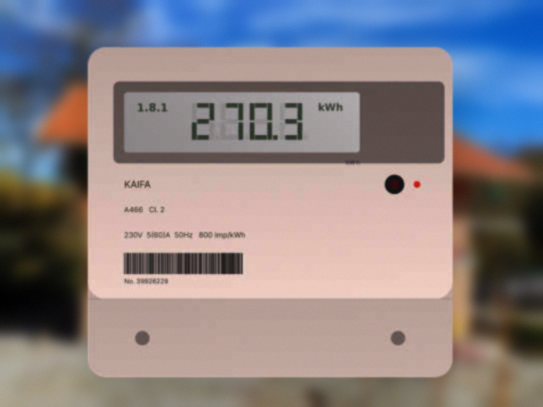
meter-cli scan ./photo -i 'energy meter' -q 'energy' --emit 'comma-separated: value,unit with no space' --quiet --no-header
270.3,kWh
